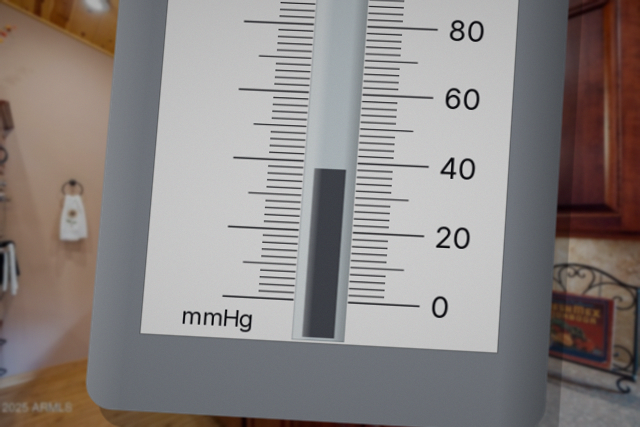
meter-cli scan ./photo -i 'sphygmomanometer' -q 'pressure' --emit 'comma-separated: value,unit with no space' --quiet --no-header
38,mmHg
